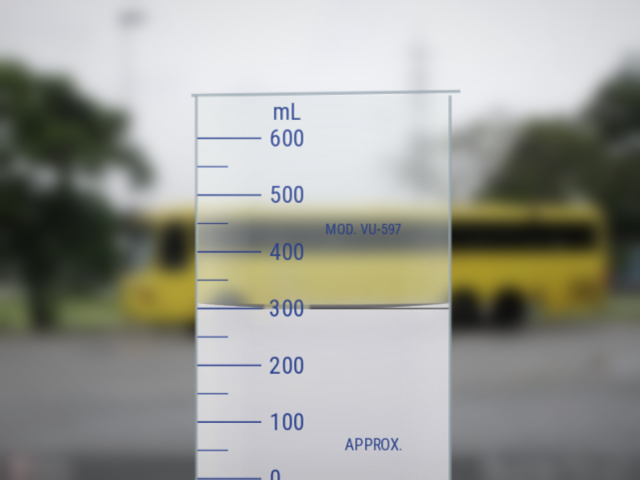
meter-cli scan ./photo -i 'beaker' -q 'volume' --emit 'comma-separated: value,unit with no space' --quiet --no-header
300,mL
